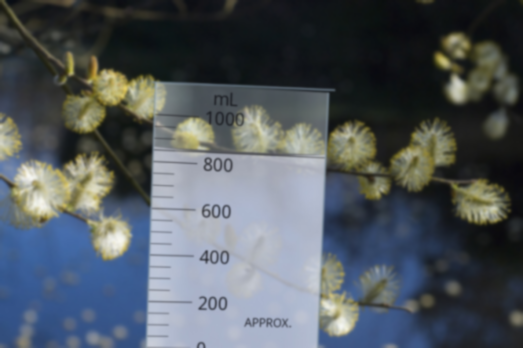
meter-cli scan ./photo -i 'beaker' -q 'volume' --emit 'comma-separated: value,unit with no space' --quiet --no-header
850,mL
